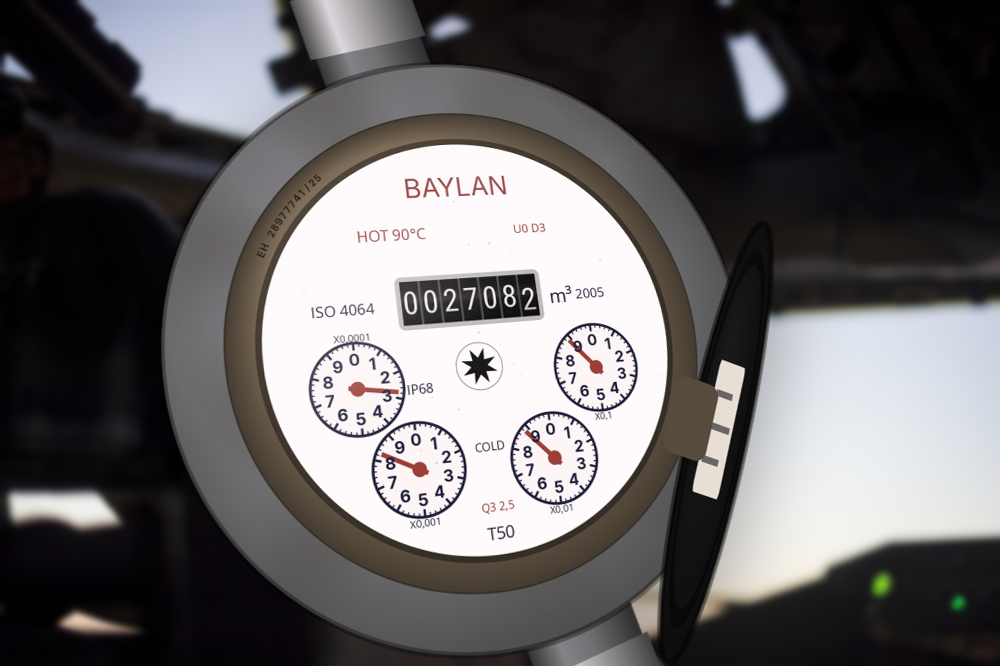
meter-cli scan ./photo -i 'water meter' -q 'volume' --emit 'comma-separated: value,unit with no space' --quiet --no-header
27081.8882,m³
